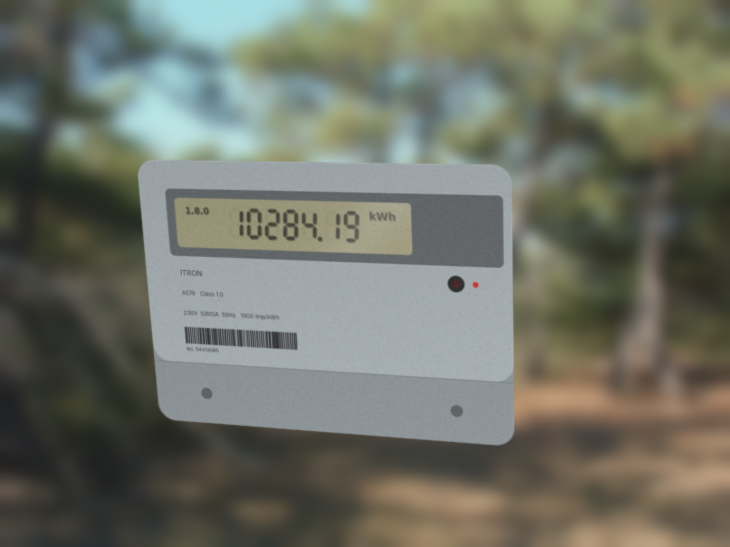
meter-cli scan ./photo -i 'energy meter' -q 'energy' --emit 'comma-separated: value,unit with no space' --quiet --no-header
10284.19,kWh
